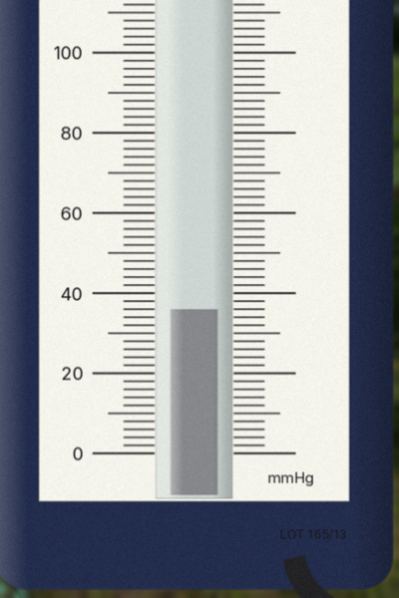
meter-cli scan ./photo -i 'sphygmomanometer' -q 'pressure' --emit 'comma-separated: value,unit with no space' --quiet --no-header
36,mmHg
